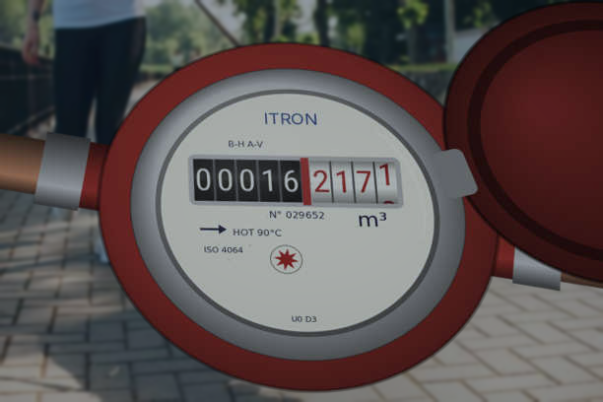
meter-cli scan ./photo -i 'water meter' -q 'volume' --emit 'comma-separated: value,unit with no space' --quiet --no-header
16.2171,m³
